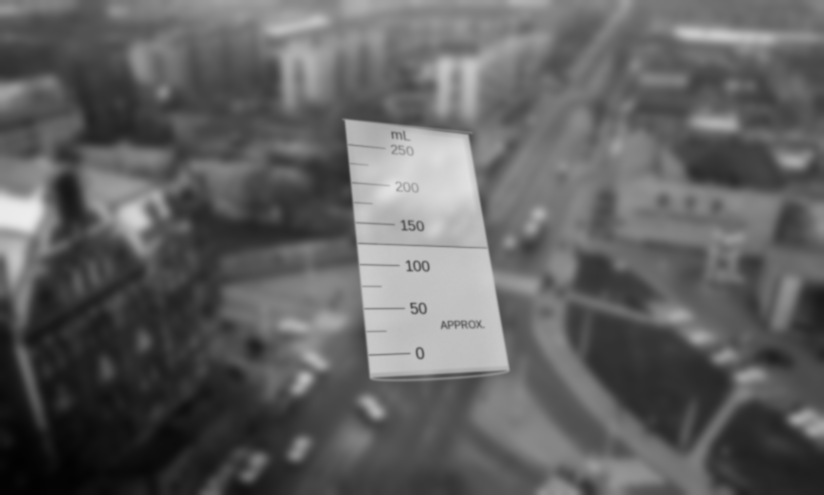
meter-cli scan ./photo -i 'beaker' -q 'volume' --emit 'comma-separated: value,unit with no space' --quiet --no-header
125,mL
